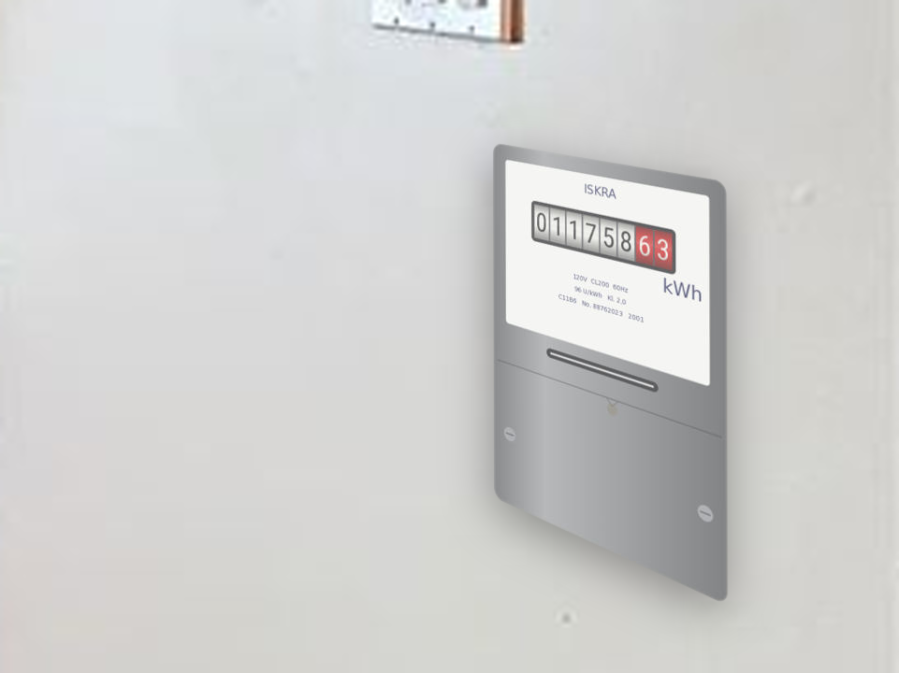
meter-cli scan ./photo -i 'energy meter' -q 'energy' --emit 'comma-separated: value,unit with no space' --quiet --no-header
11758.63,kWh
